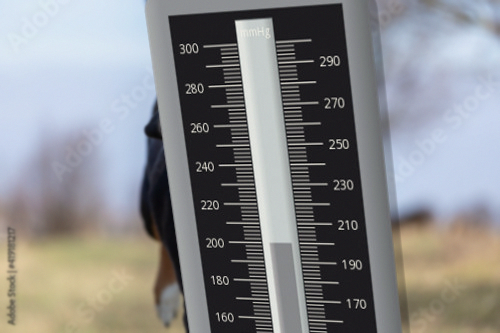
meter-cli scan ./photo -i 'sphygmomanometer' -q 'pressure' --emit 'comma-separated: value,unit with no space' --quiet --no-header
200,mmHg
